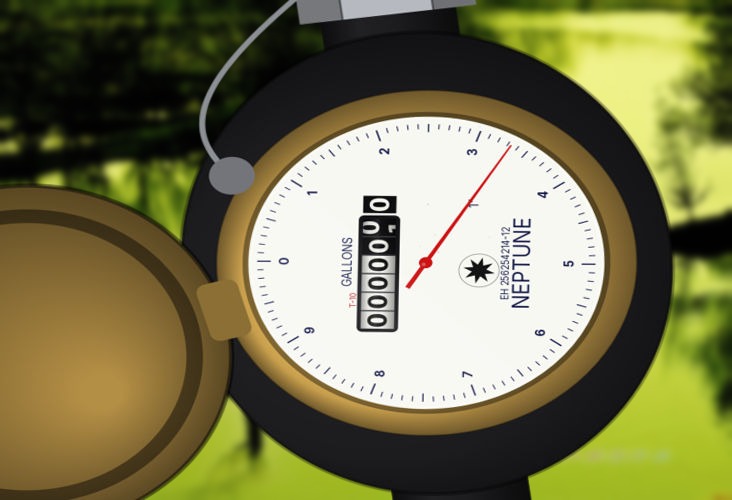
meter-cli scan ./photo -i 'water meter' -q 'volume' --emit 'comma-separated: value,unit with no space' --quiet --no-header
3.3,gal
